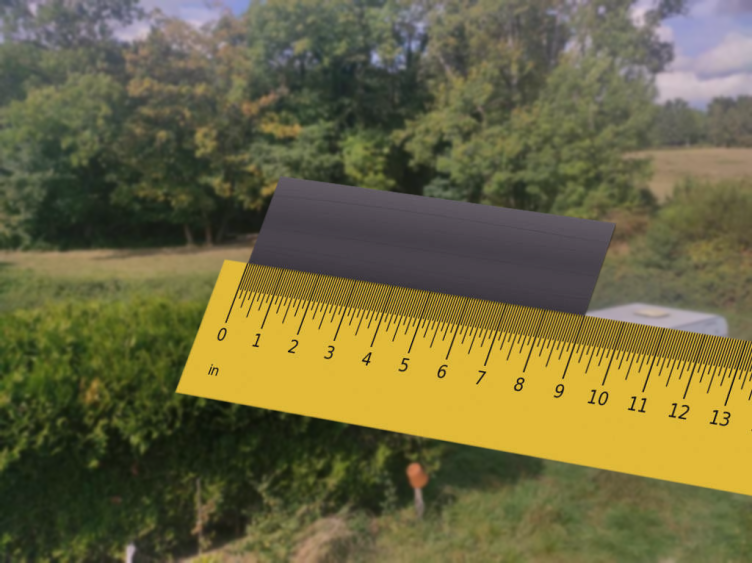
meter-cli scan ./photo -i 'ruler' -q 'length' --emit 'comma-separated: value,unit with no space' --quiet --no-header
9,in
